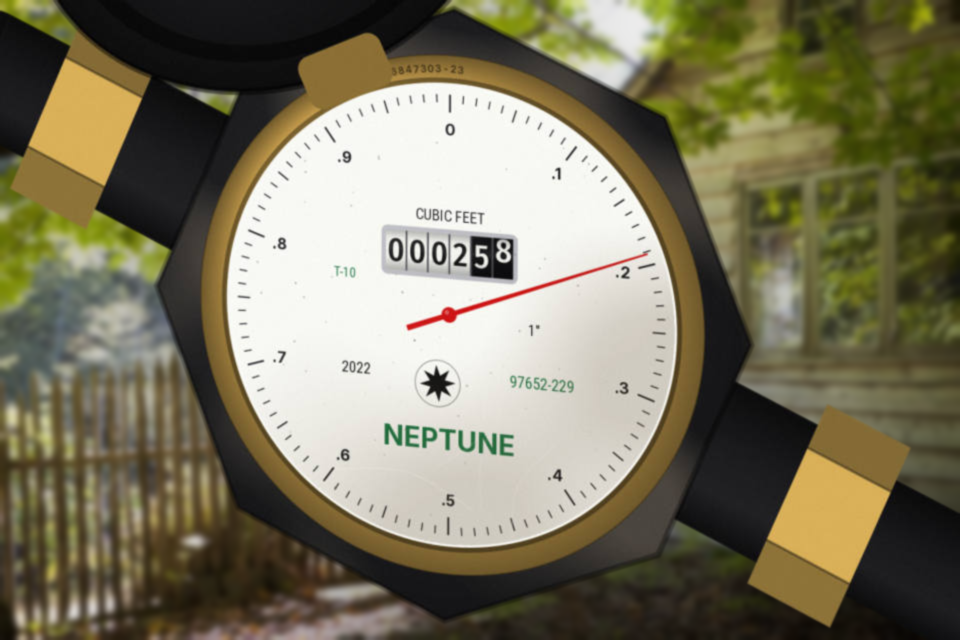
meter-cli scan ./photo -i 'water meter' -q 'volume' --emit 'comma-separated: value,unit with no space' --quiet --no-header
258.19,ft³
